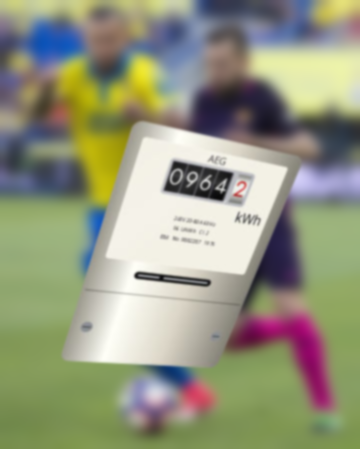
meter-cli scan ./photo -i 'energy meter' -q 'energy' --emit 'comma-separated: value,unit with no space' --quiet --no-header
964.2,kWh
